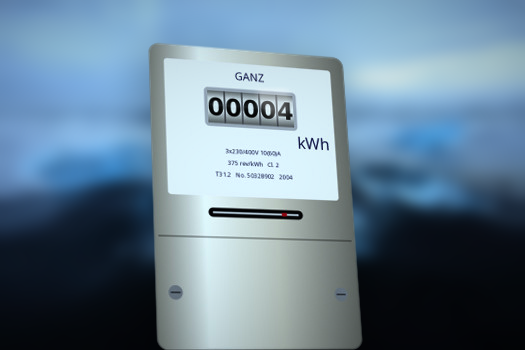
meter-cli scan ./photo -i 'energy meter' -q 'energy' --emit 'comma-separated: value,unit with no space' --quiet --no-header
4,kWh
